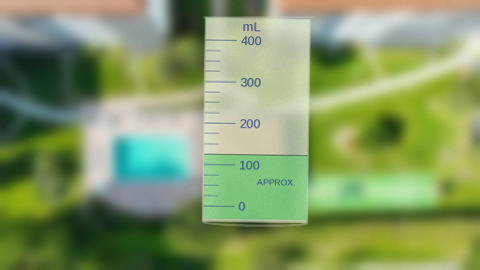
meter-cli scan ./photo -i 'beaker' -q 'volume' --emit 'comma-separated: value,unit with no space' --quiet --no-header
125,mL
